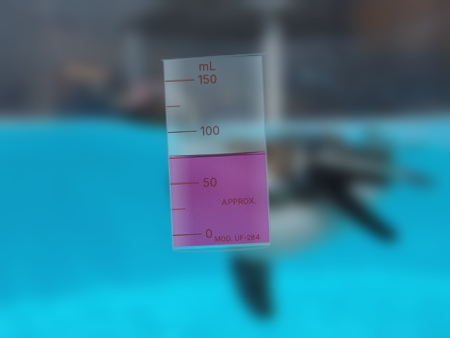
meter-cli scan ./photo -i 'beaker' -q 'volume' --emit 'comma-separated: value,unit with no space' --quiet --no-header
75,mL
